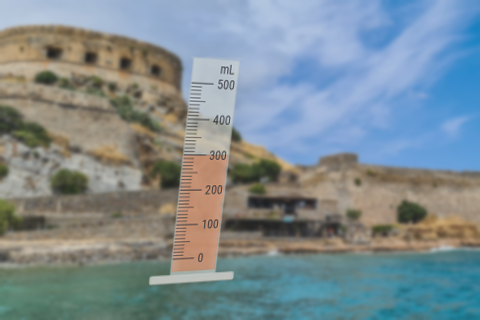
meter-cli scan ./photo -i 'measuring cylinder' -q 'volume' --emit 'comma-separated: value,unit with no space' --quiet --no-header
300,mL
